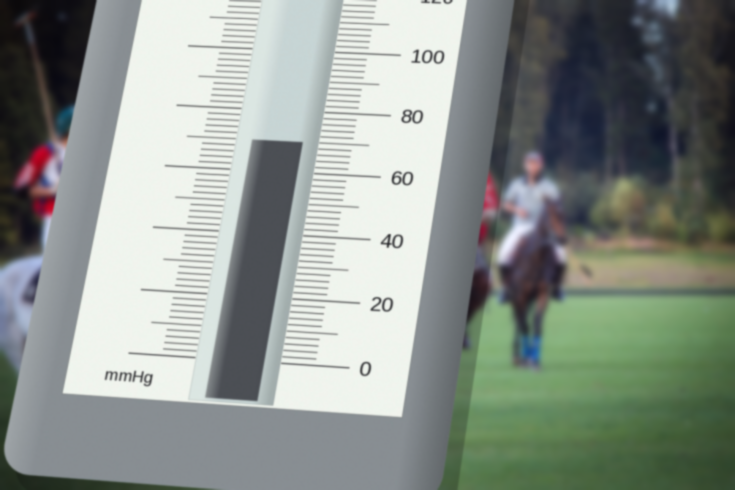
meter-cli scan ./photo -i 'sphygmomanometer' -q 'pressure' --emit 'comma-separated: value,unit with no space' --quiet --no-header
70,mmHg
